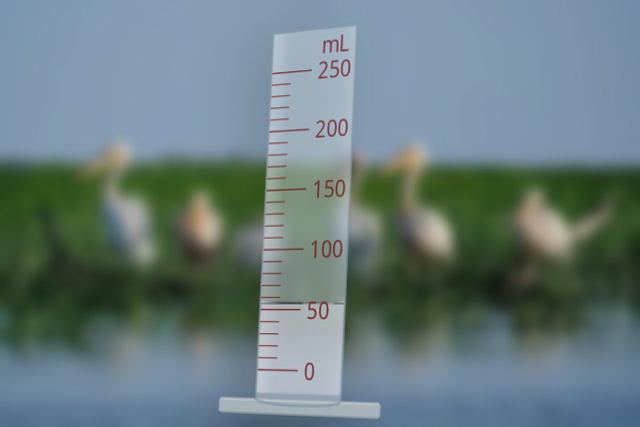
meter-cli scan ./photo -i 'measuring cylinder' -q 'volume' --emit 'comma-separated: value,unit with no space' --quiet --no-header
55,mL
